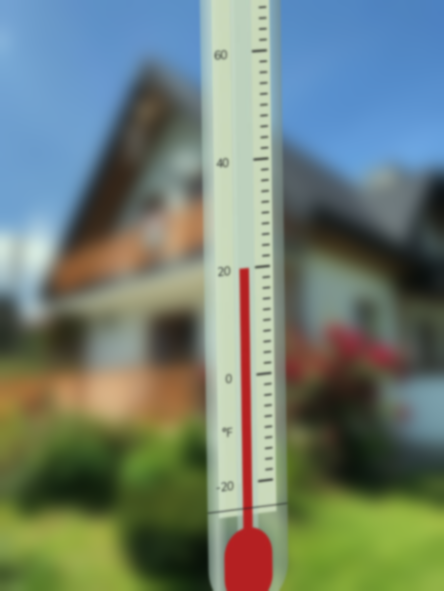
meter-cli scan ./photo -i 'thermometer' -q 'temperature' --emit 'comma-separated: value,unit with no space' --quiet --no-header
20,°F
